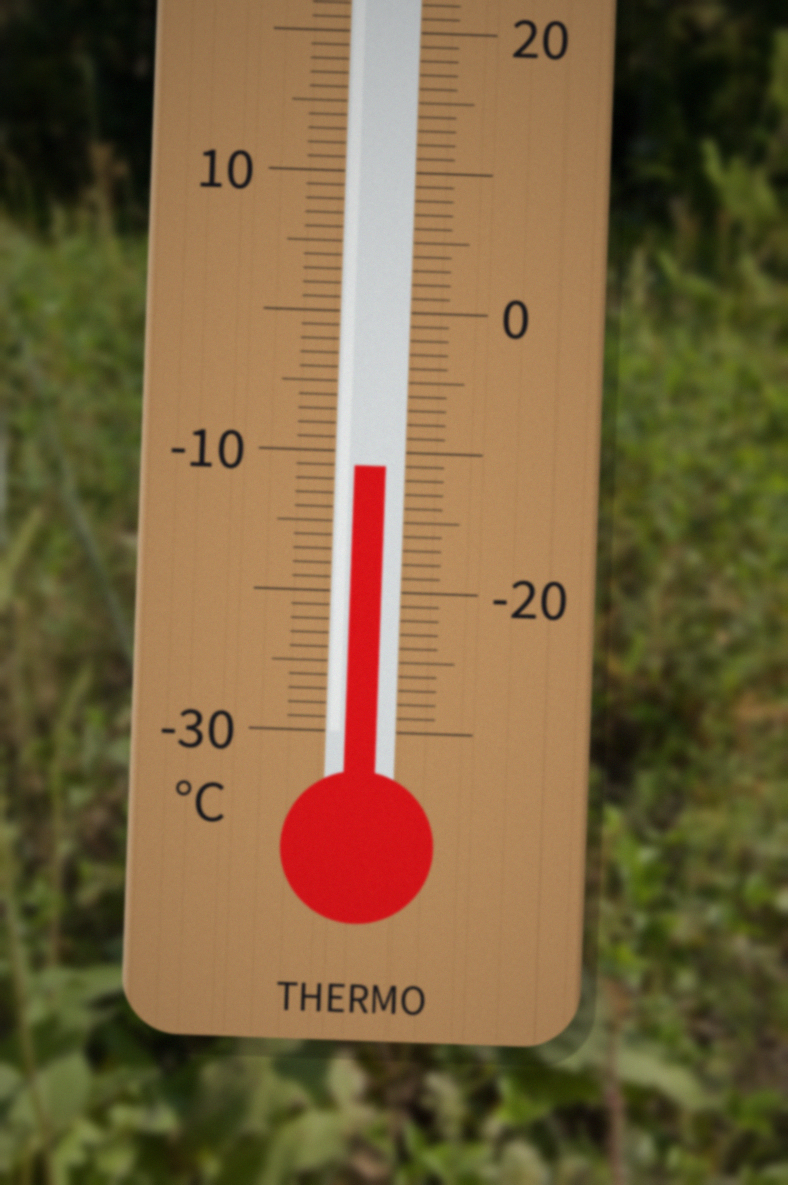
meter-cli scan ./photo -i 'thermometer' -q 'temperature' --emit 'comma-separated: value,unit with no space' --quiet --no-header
-11,°C
